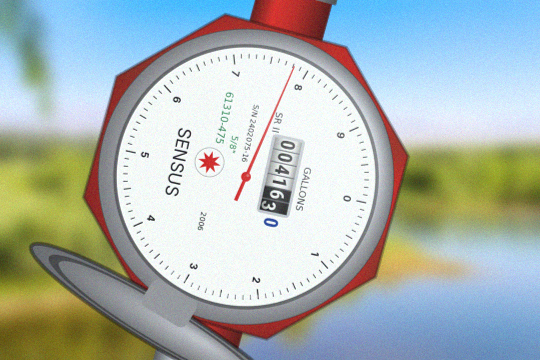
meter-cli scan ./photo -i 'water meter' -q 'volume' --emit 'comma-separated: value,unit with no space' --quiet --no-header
41627.8,gal
